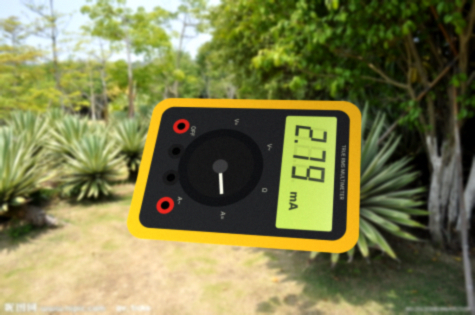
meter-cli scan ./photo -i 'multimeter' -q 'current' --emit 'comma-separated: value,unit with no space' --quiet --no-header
2.79,mA
